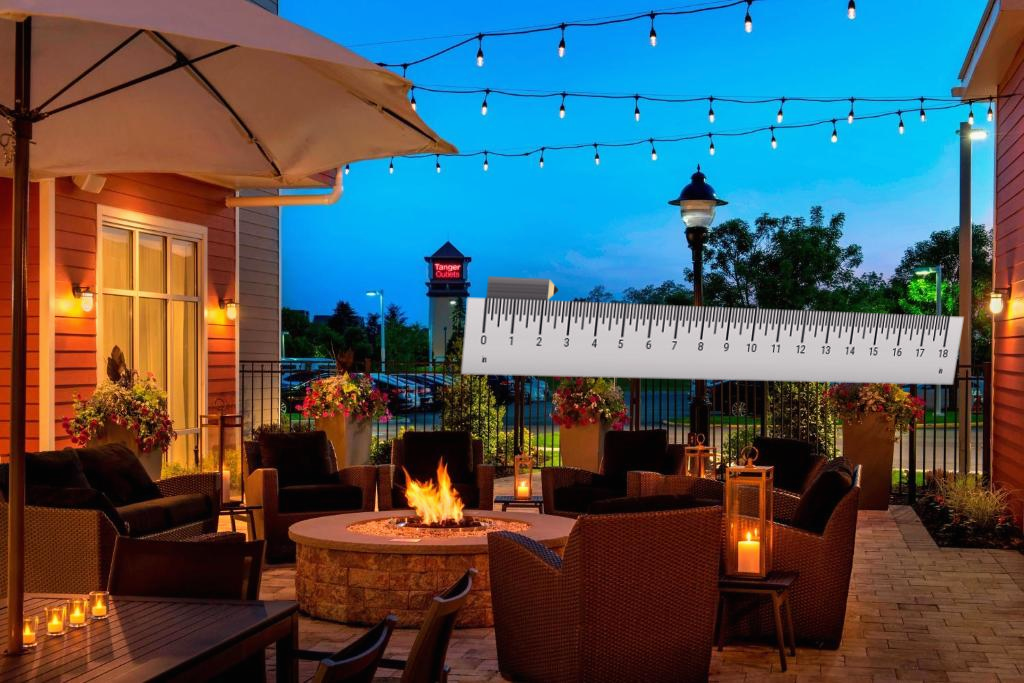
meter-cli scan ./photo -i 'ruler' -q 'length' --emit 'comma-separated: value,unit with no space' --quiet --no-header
2.5,in
